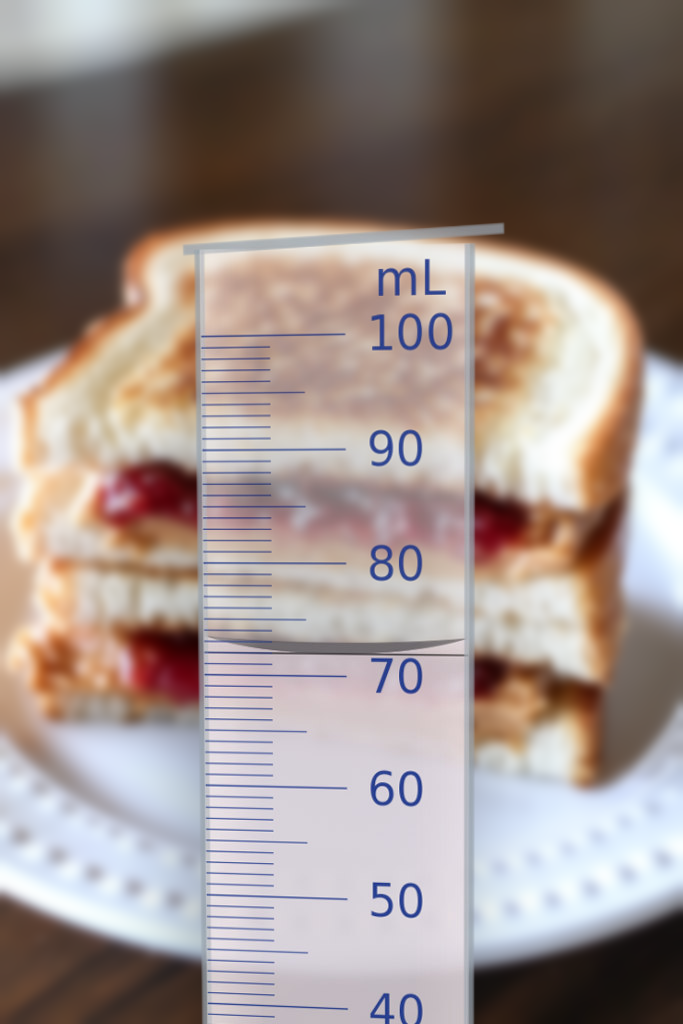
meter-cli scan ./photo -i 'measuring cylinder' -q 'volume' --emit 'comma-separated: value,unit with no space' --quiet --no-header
72,mL
